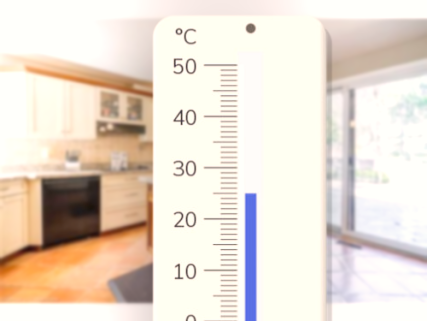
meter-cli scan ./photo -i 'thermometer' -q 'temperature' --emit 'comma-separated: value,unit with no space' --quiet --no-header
25,°C
